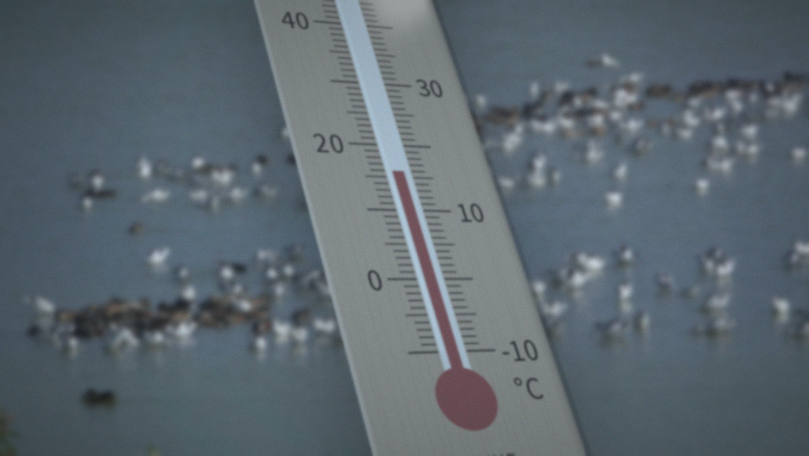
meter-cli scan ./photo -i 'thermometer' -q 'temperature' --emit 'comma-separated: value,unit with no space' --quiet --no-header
16,°C
